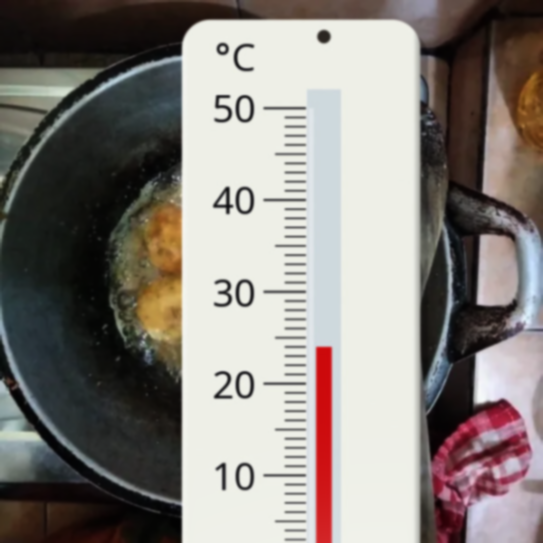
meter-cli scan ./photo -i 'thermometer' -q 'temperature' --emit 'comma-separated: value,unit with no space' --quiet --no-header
24,°C
